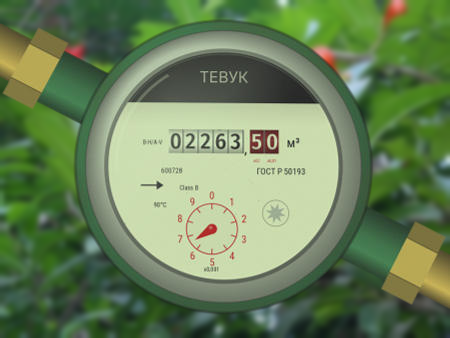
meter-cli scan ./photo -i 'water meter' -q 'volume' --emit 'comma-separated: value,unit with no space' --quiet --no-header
2263.506,m³
